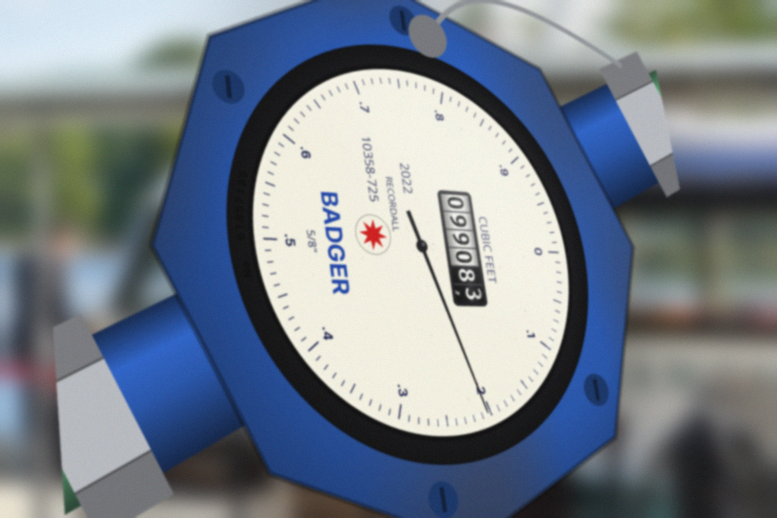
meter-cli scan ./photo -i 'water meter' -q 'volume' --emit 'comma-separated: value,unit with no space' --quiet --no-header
99083.20,ft³
